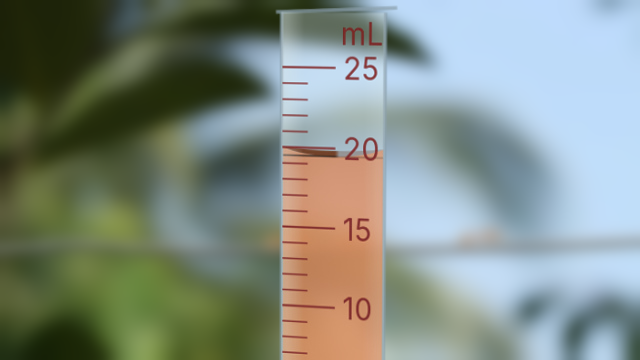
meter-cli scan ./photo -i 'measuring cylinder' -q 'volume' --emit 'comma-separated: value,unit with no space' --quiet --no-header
19.5,mL
